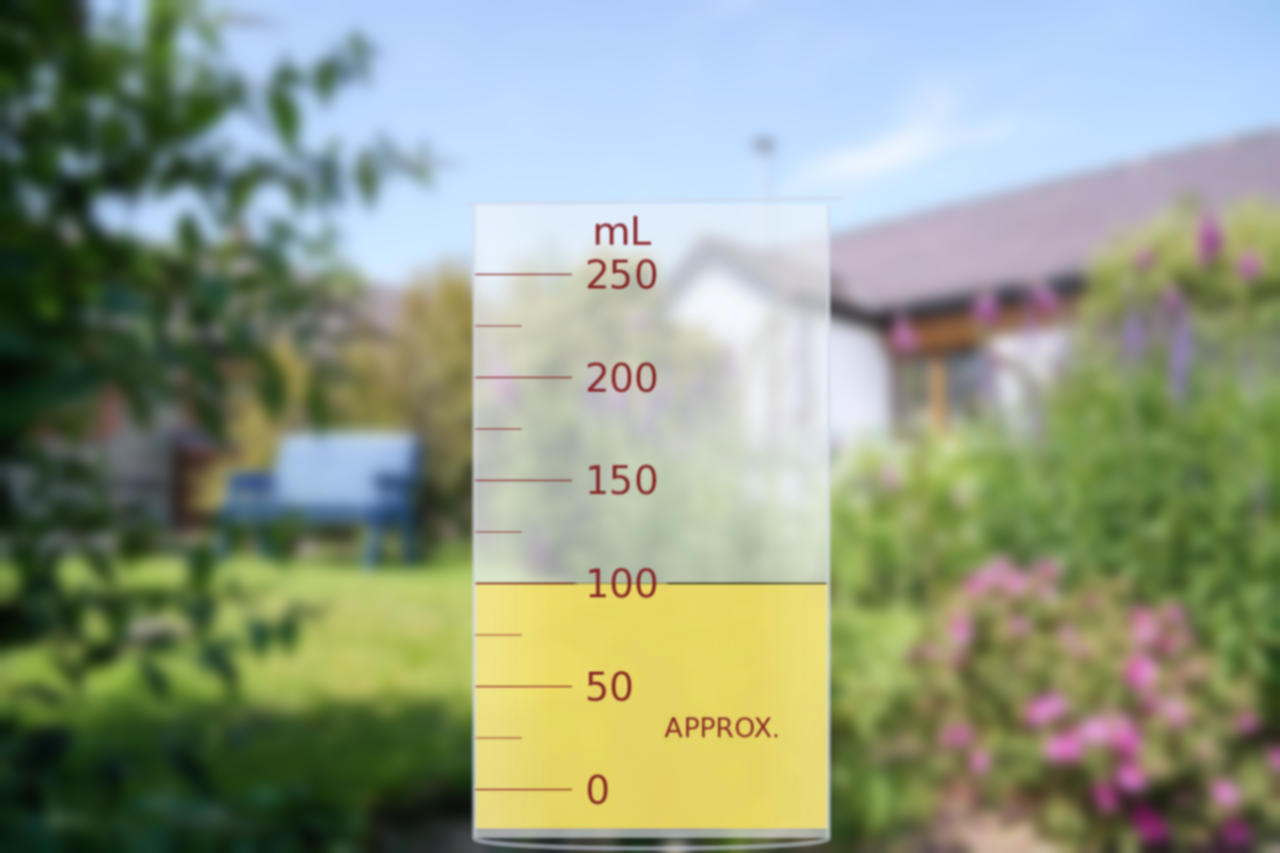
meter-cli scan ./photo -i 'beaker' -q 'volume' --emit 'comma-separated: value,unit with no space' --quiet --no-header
100,mL
